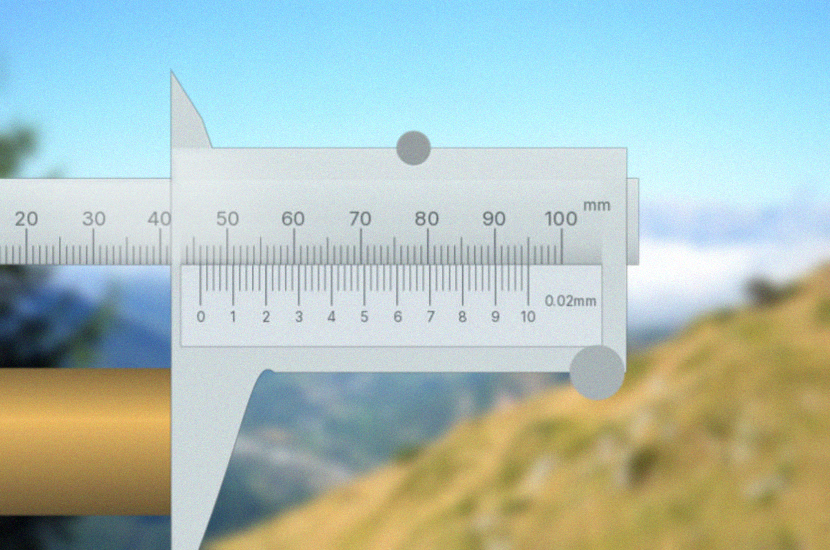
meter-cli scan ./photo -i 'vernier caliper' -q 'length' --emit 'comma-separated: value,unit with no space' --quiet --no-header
46.0,mm
